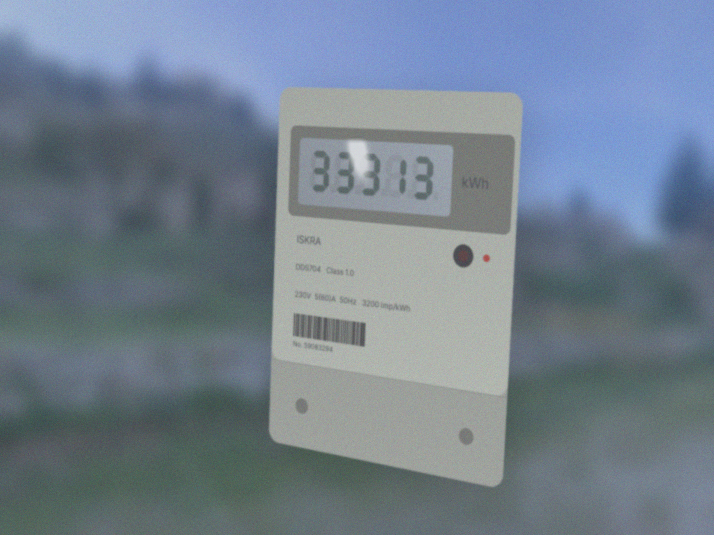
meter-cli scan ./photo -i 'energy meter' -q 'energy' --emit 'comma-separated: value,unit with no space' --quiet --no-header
33313,kWh
